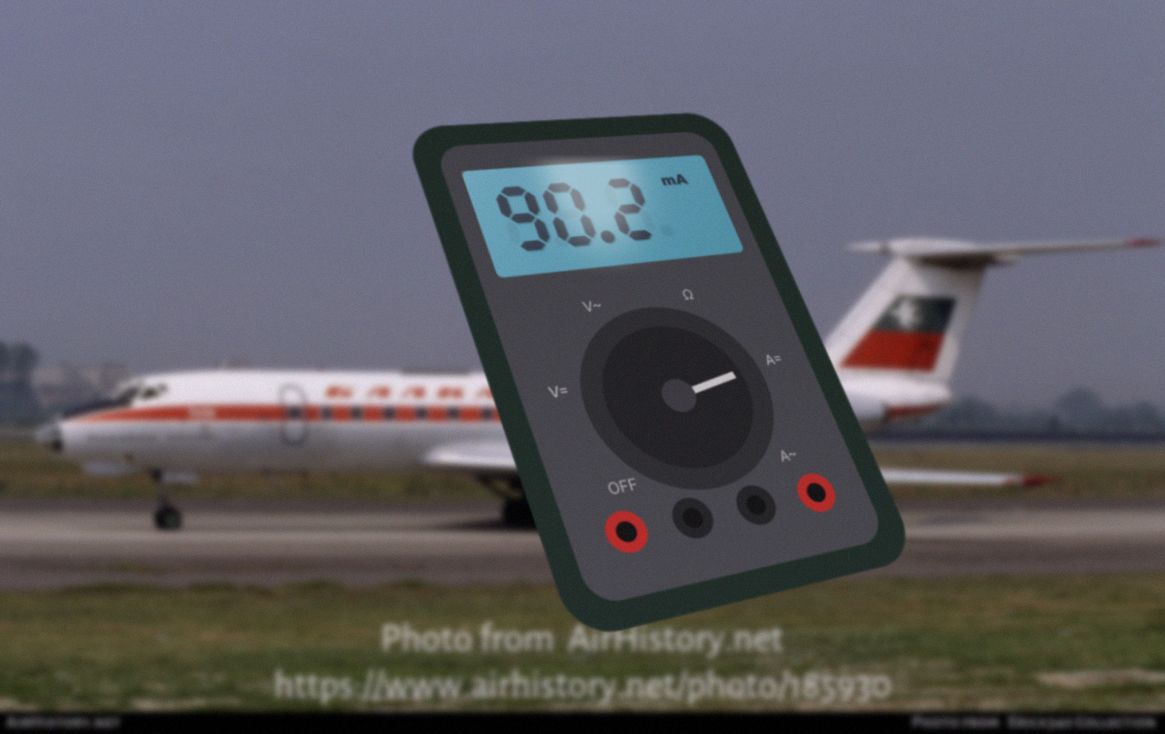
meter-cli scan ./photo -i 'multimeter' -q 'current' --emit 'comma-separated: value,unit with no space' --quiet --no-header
90.2,mA
